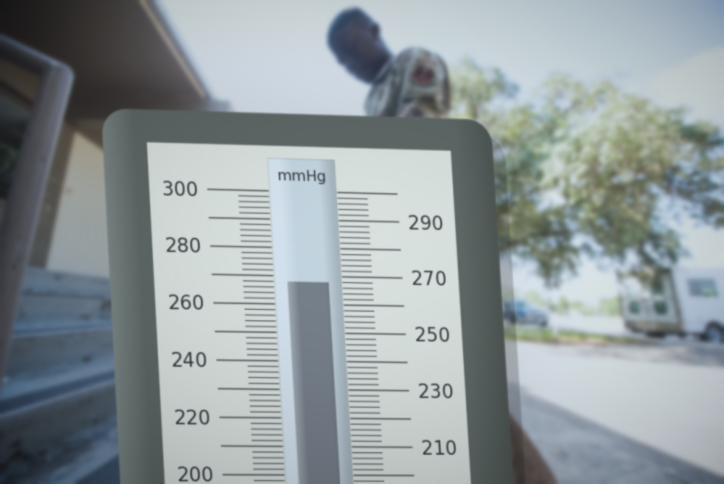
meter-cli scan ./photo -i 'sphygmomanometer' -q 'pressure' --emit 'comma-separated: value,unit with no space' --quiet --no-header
268,mmHg
